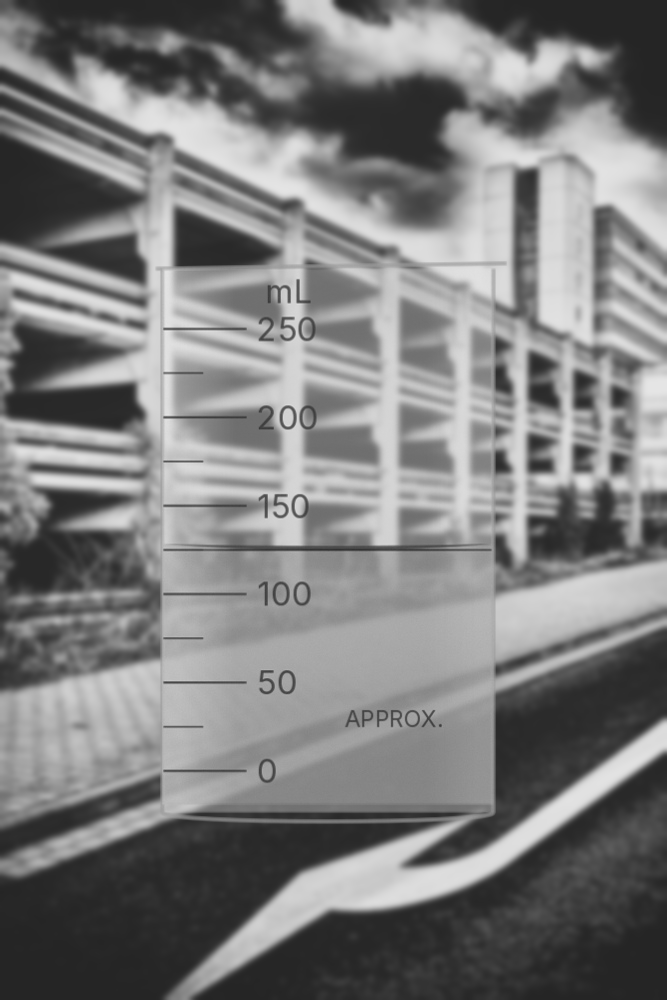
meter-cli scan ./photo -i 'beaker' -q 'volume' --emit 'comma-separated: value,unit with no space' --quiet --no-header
125,mL
